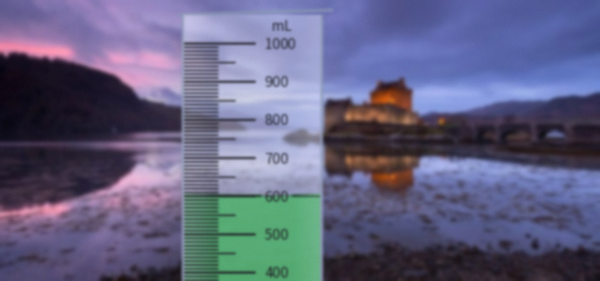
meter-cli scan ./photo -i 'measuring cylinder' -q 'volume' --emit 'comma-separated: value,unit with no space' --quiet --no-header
600,mL
